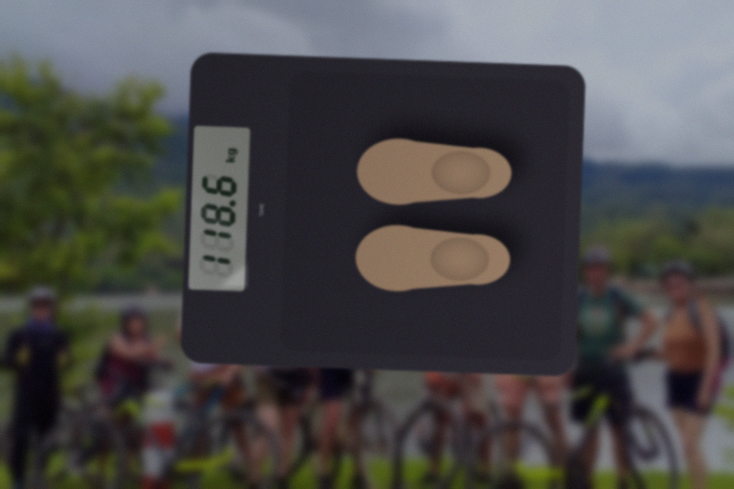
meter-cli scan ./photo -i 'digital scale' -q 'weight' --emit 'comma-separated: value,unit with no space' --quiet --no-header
118.6,kg
